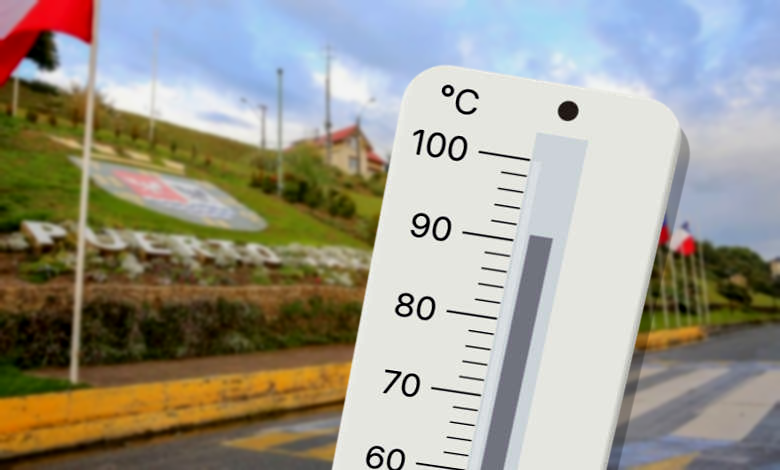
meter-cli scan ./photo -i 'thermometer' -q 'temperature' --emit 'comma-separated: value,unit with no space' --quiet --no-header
91,°C
